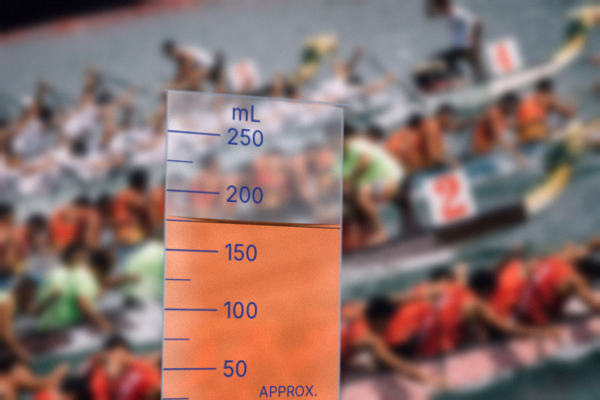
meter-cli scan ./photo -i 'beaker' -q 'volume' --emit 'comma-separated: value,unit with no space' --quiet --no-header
175,mL
